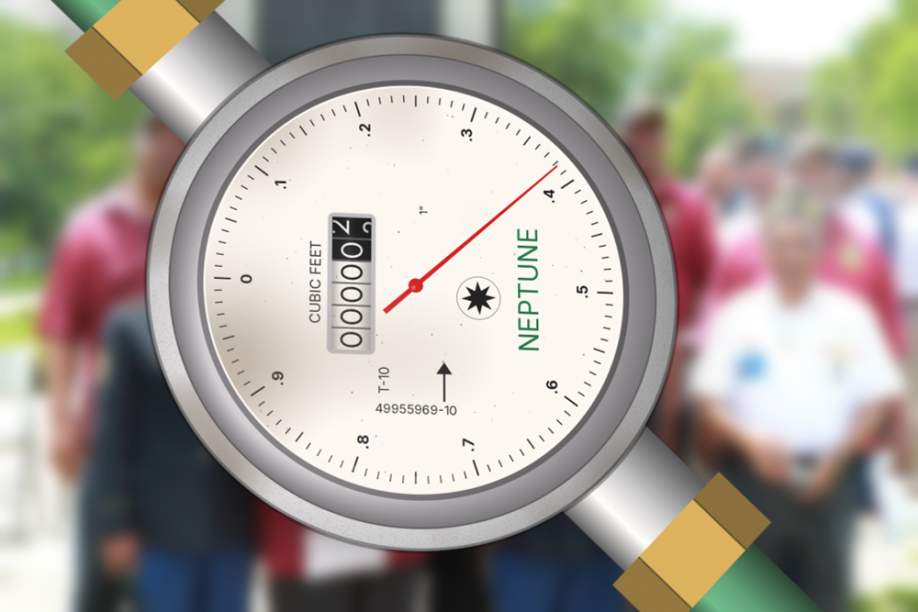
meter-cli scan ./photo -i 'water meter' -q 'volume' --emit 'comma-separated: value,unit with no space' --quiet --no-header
2.38,ft³
